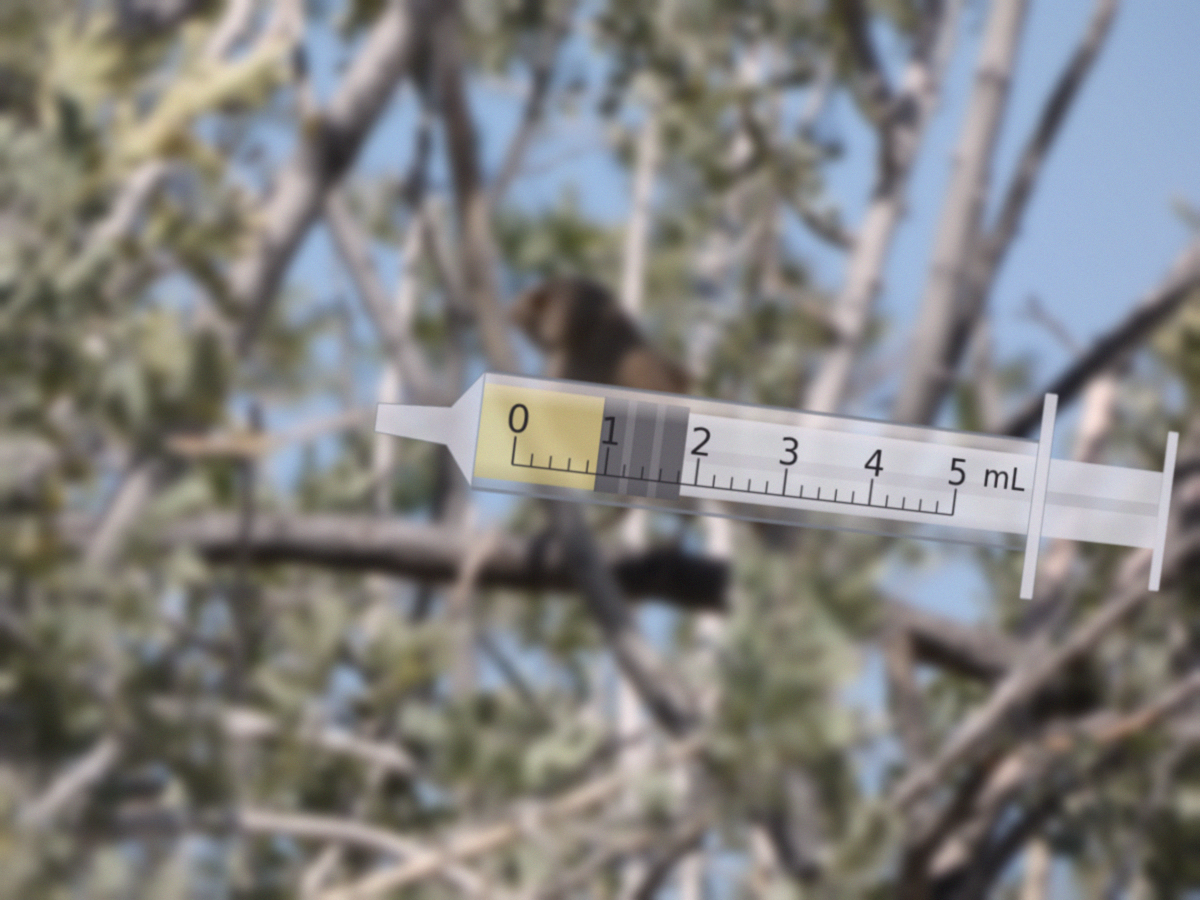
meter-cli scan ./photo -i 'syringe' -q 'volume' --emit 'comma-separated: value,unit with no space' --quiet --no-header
0.9,mL
